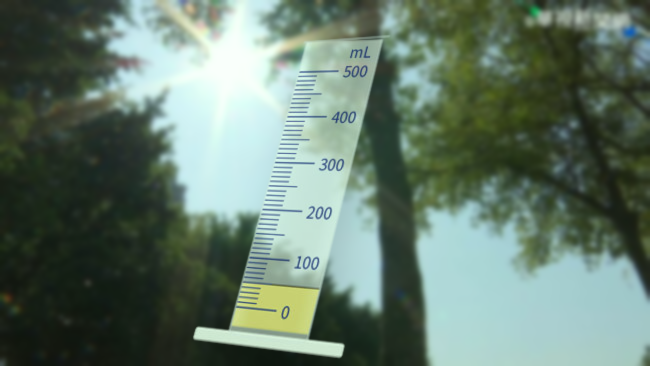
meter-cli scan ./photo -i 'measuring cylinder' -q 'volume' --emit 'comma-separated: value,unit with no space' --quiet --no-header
50,mL
